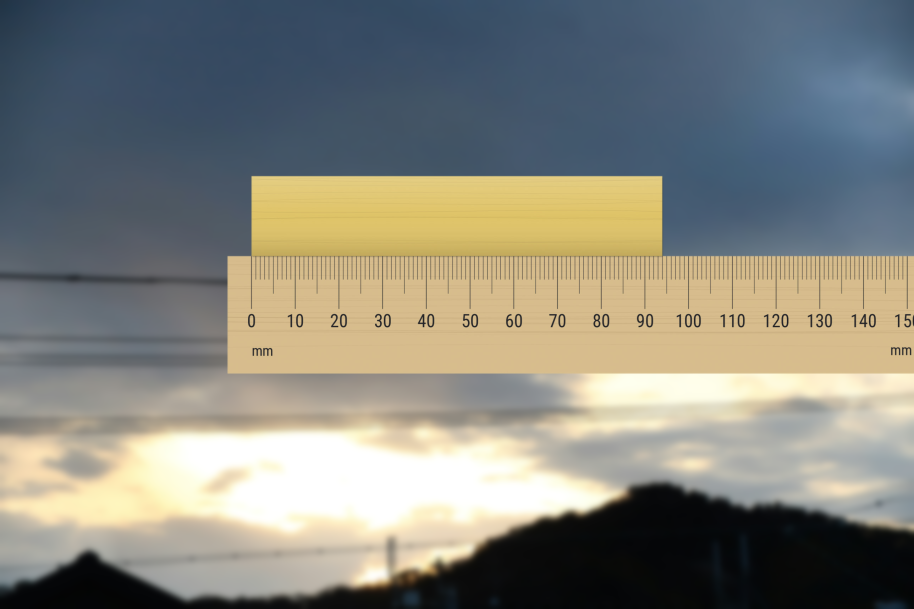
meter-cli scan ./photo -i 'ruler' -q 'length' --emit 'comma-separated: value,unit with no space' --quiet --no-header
94,mm
